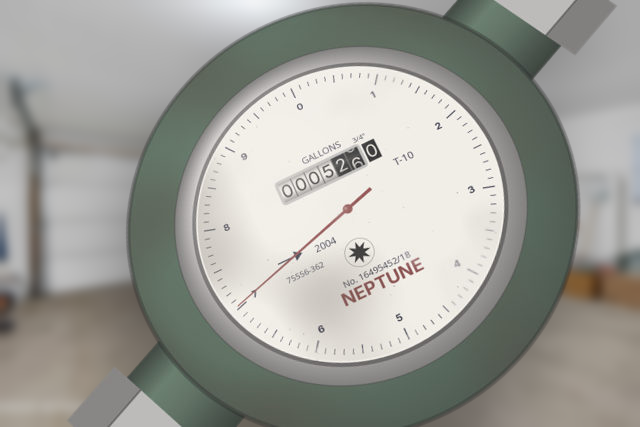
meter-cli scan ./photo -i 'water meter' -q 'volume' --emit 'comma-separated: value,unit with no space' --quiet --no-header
5257.0,gal
